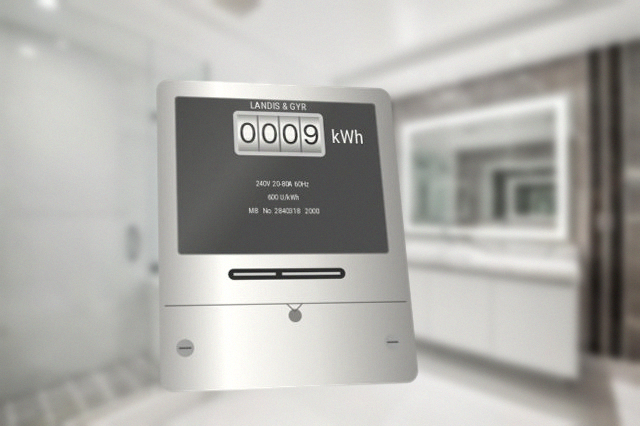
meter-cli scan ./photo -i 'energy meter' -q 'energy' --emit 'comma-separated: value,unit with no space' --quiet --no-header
9,kWh
